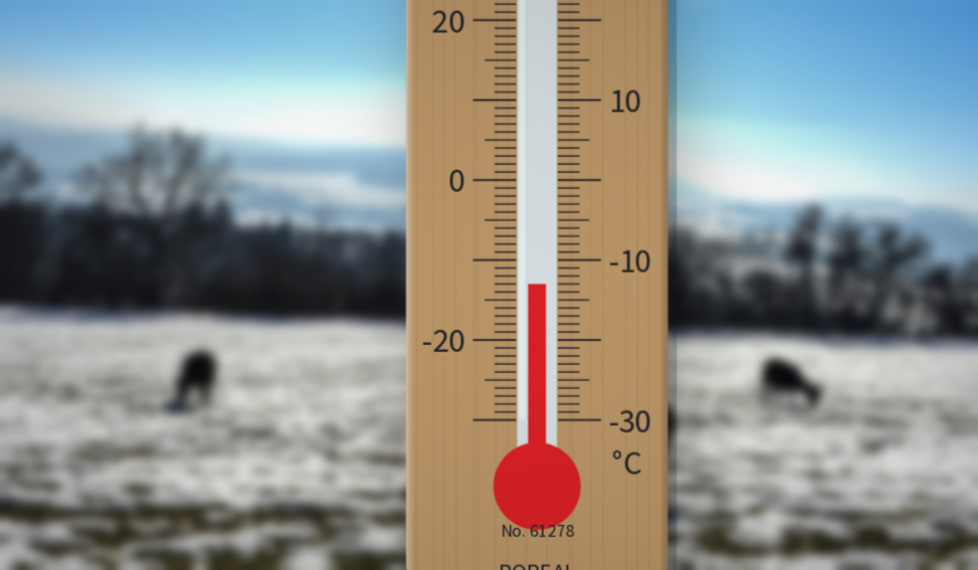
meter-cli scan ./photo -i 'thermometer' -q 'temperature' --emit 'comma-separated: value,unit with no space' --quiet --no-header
-13,°C
